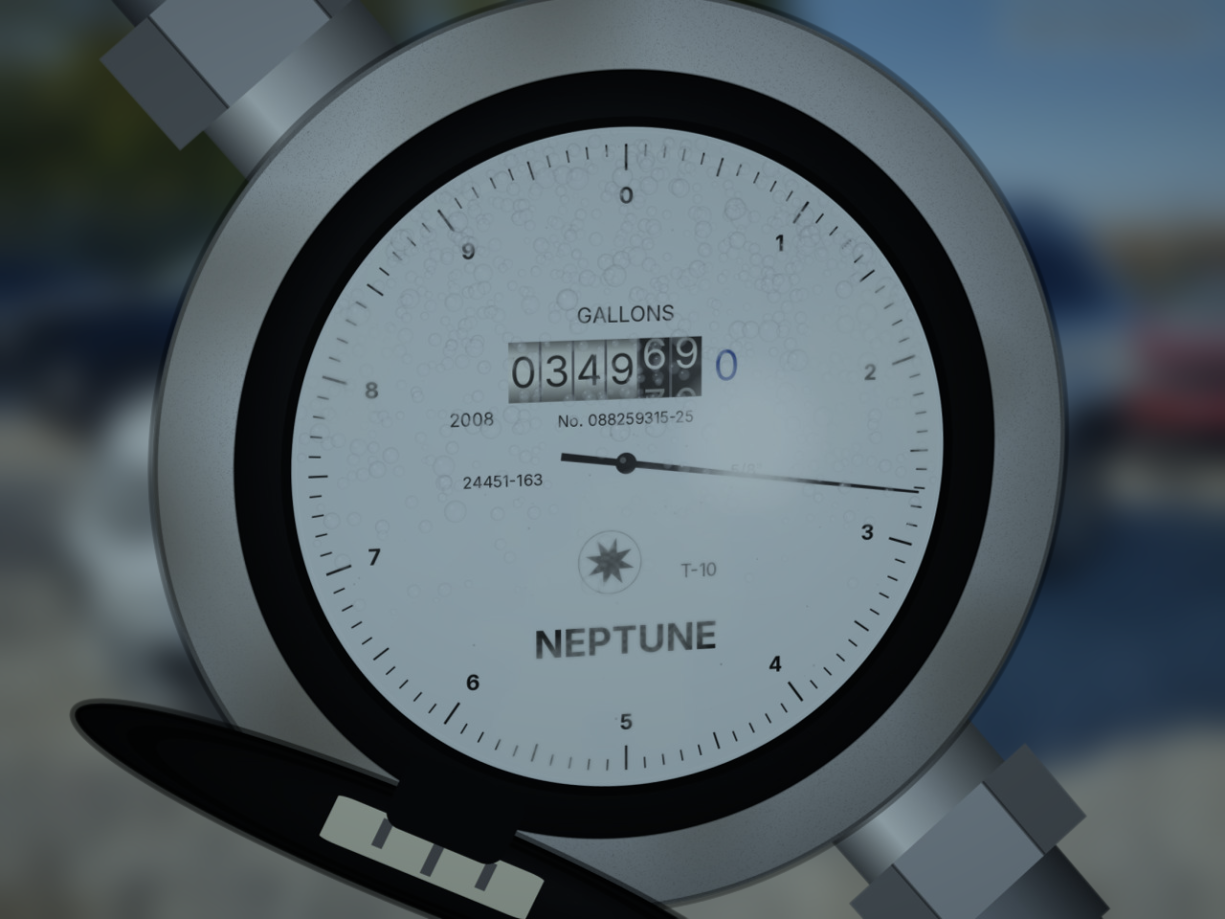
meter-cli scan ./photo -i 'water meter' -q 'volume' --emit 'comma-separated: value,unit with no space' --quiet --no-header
349692.7,gal
